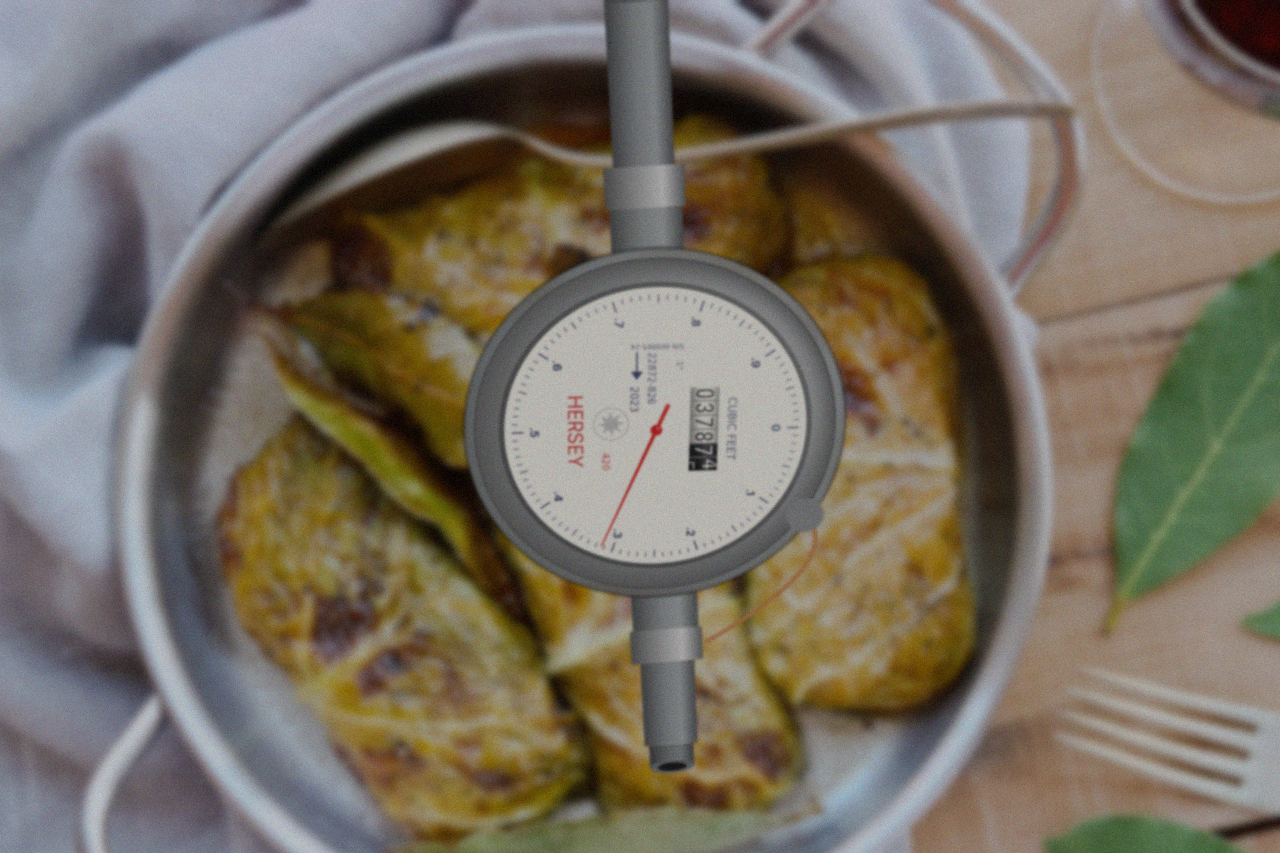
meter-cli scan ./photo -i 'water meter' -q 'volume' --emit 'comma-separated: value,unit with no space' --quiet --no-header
37874.31,ft³
